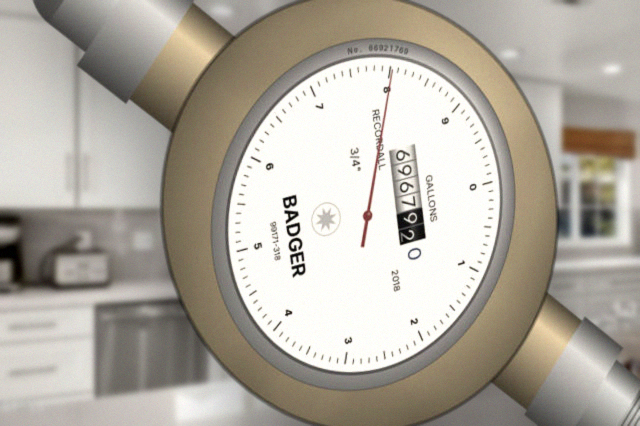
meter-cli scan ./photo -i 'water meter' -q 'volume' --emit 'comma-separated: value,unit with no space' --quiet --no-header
6967918.0,gal
